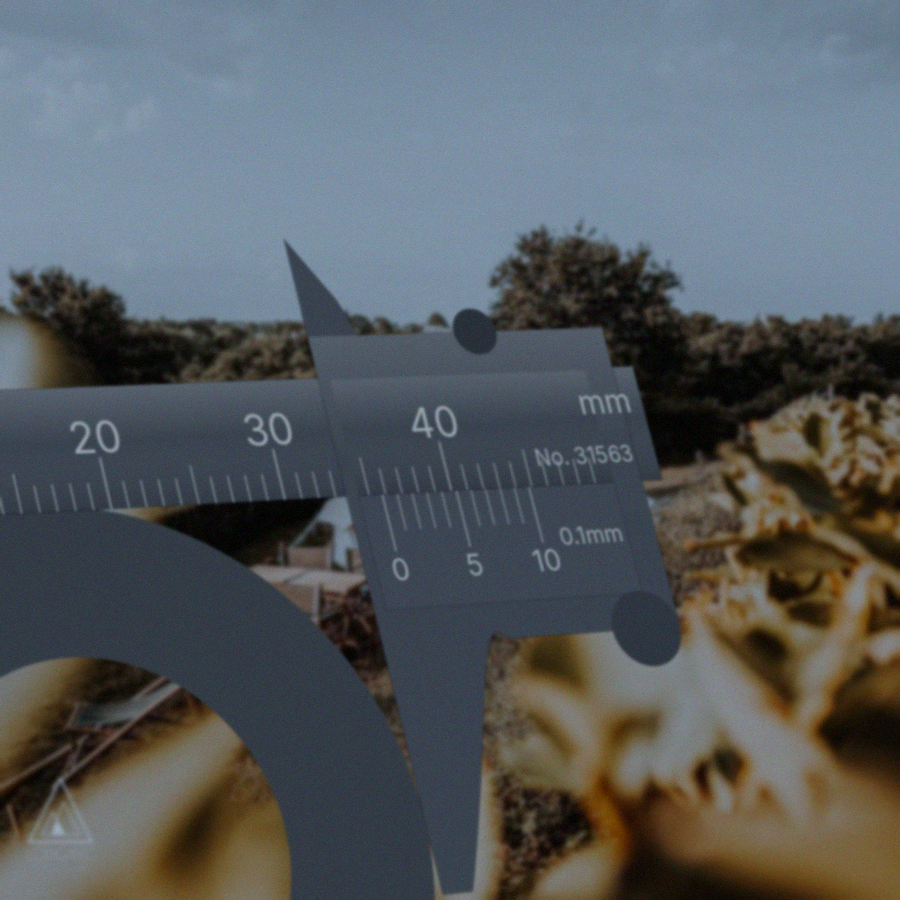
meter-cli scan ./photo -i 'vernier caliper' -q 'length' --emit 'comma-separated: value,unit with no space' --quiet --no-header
35.8,mm
